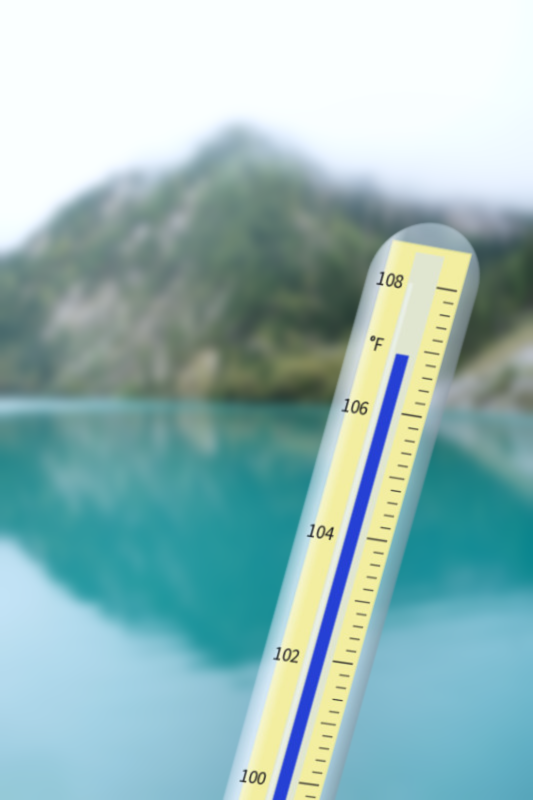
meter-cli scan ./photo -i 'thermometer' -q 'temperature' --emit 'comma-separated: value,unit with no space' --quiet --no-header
106.9,°F
